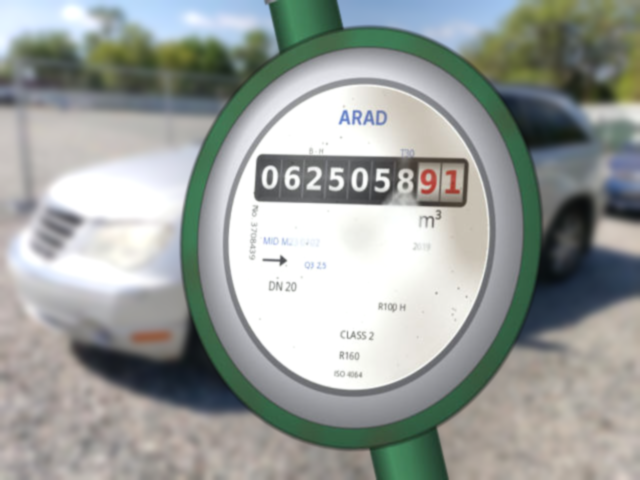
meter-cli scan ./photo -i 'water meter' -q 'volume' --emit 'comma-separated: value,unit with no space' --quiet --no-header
625058.91,m³
